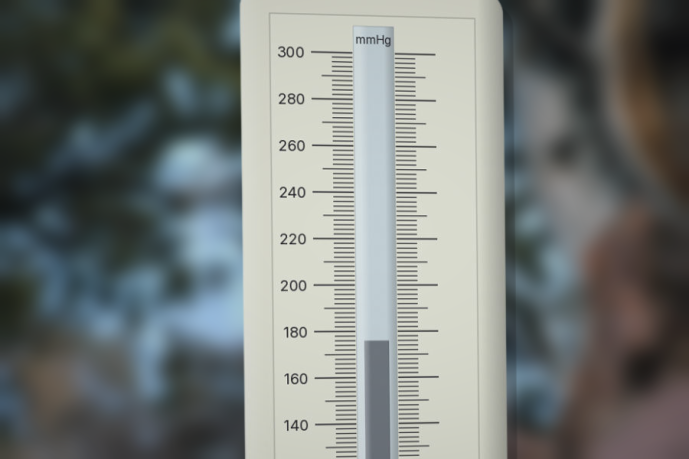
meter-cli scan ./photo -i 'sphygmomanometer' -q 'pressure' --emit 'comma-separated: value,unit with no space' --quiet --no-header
176,mmHg
